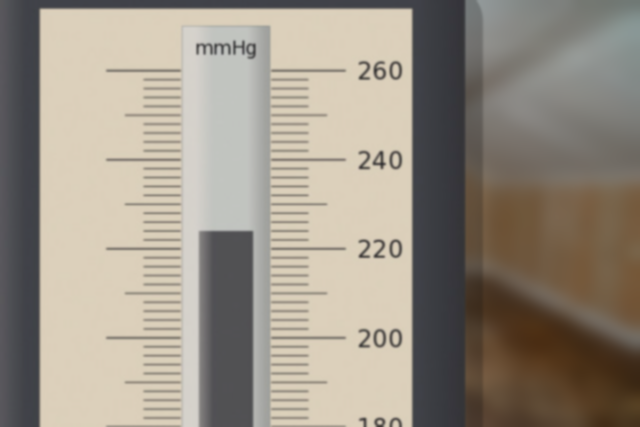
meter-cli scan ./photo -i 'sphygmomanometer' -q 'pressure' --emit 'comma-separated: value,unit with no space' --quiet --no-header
224,mmHg
